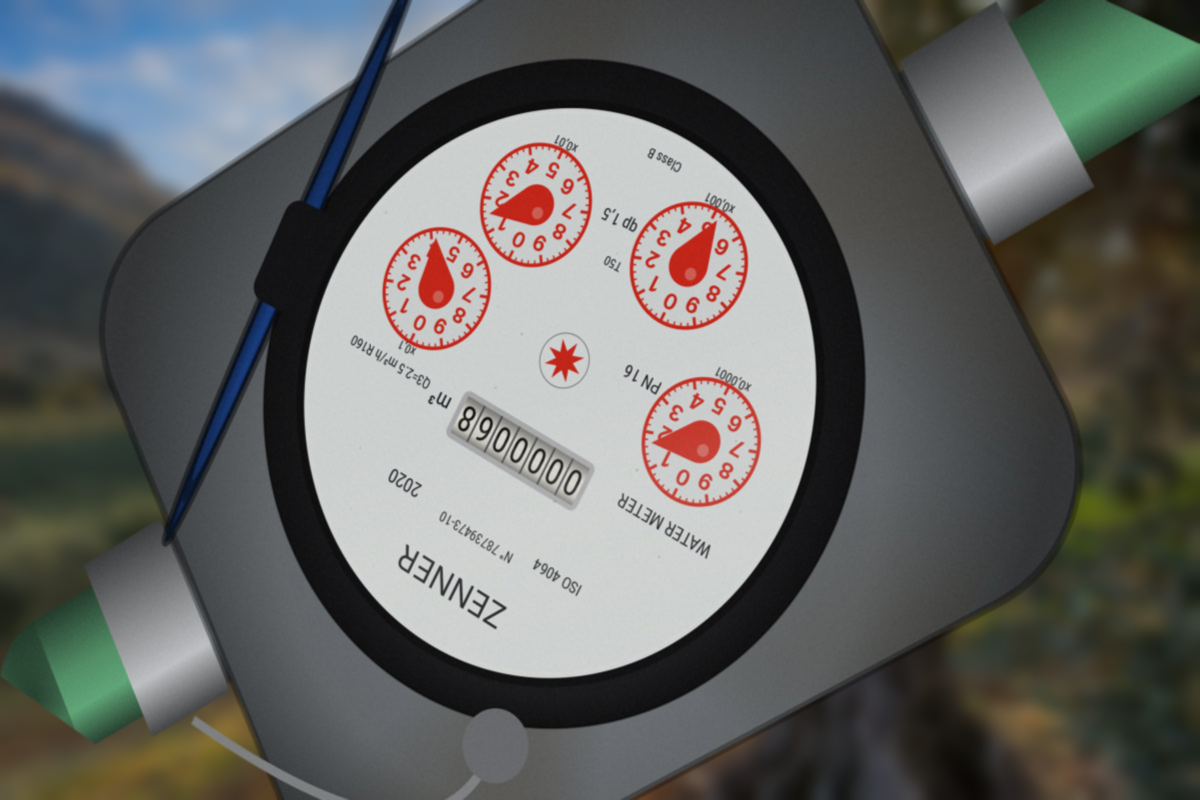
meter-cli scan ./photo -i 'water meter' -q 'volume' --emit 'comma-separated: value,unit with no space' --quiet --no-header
68.4151,m³
